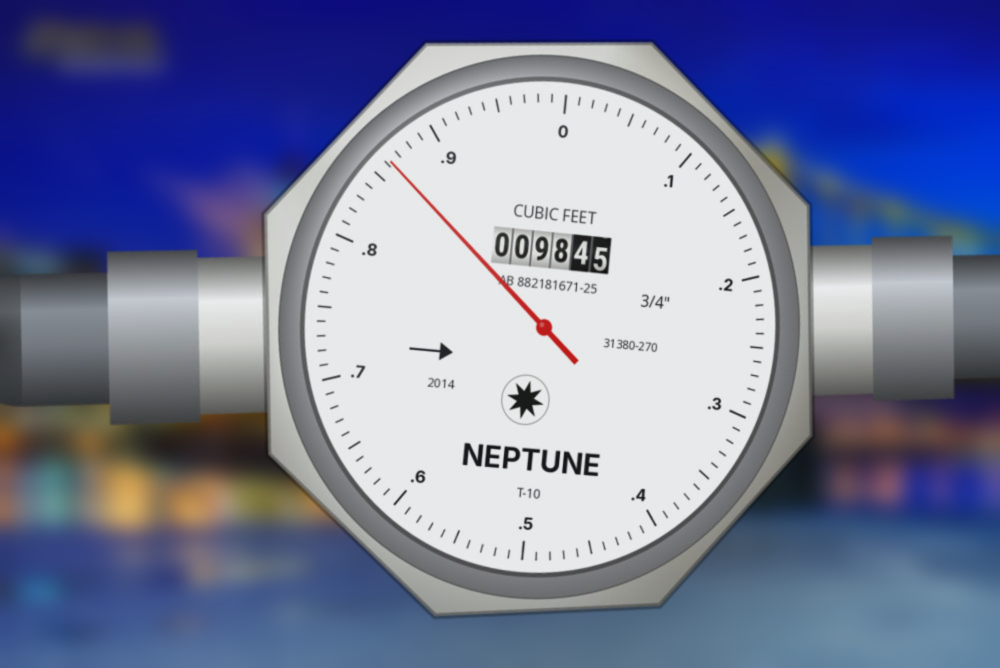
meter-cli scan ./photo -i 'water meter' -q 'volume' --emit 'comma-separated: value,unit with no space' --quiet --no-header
9844.86,ft³
